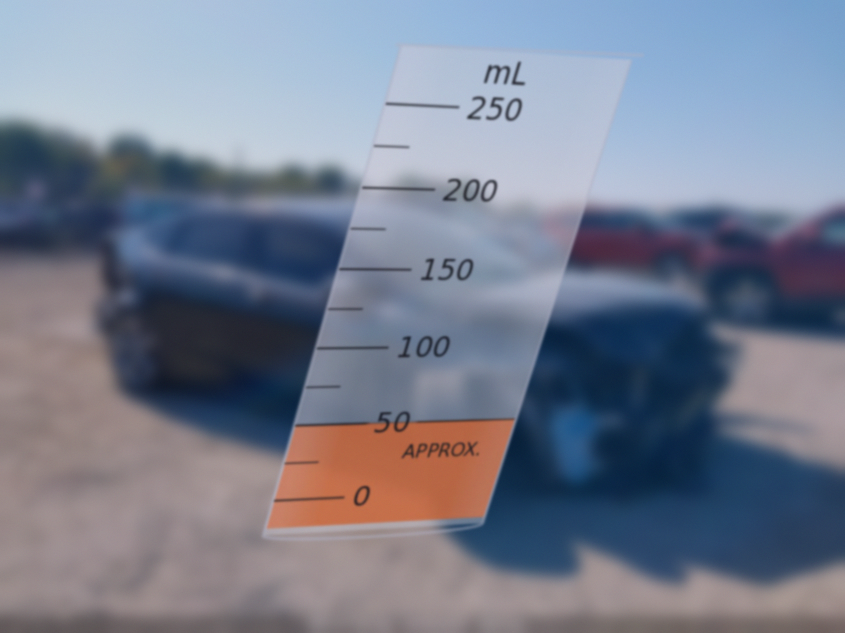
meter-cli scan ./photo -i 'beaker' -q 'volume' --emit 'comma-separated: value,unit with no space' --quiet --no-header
50,mL
